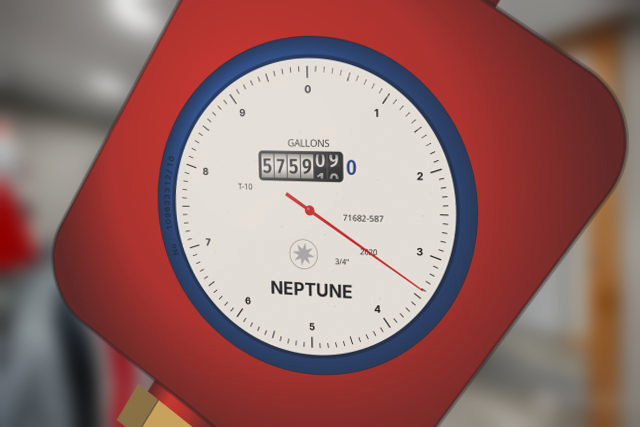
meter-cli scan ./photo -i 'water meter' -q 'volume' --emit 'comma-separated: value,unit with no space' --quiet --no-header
5759093.4,gal
